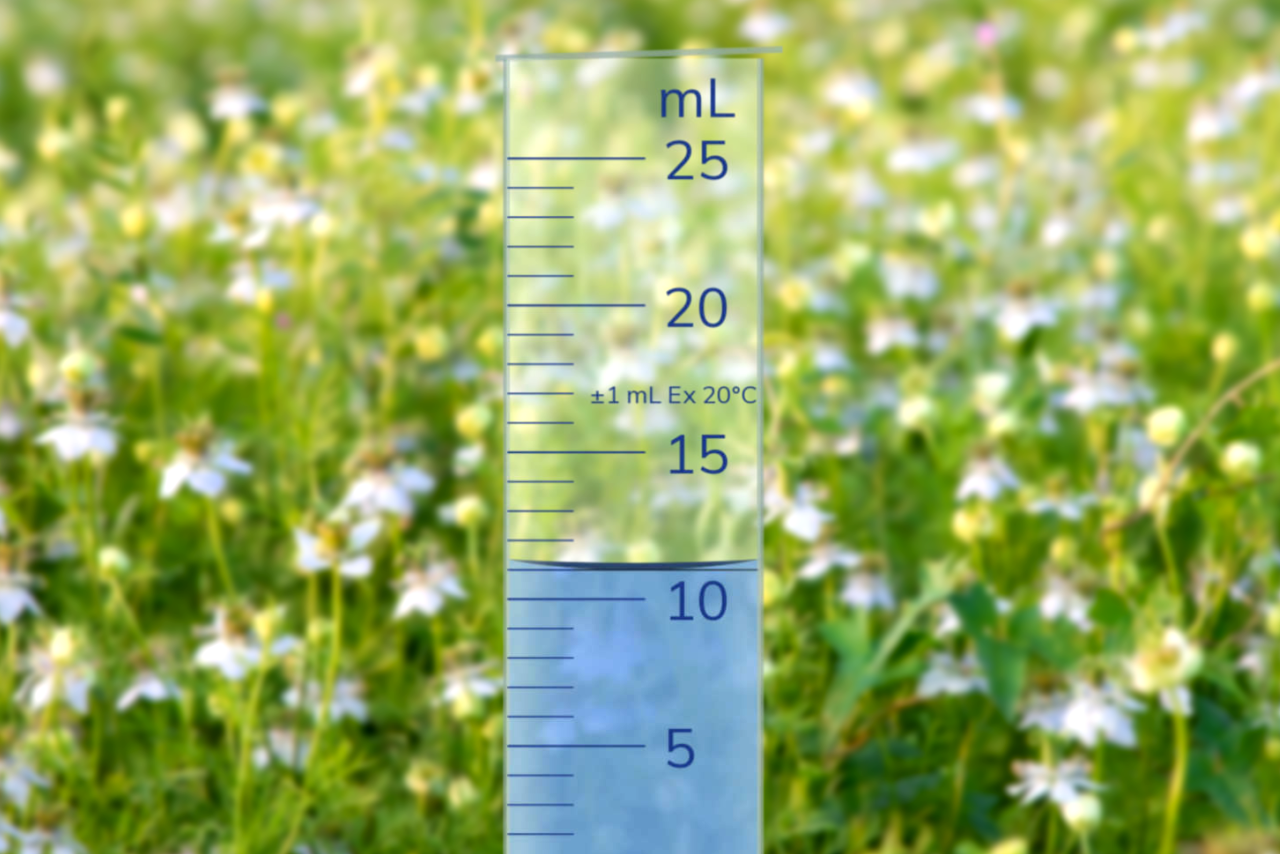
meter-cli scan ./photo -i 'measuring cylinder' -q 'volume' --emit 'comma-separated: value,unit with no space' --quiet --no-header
11,mL
